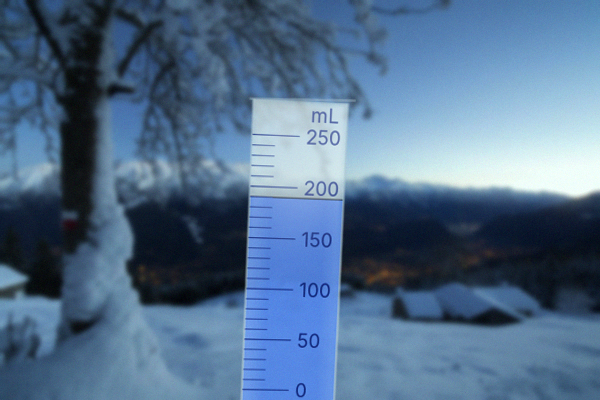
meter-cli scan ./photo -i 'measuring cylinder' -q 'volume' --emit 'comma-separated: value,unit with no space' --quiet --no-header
190,mL
